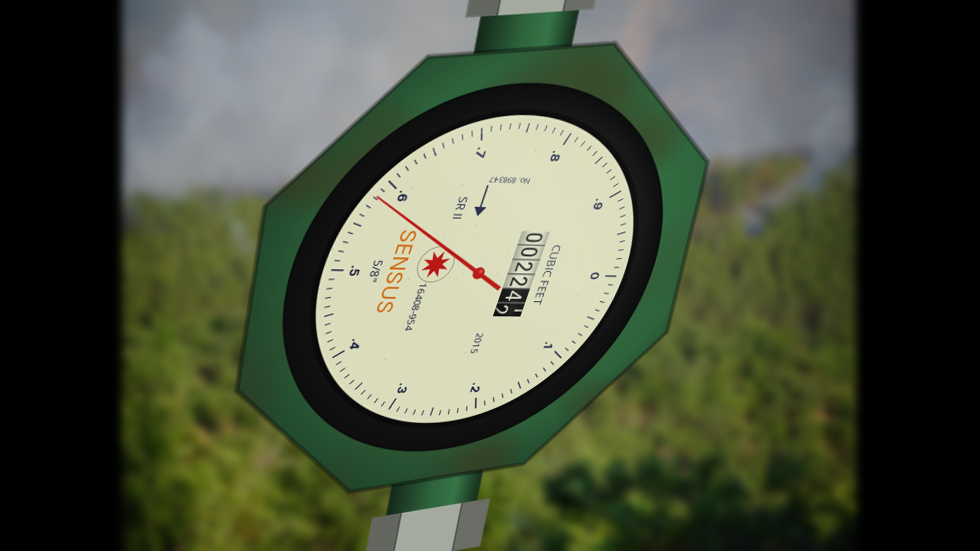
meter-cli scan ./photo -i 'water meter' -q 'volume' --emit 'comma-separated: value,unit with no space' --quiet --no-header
2241.58,ft³
